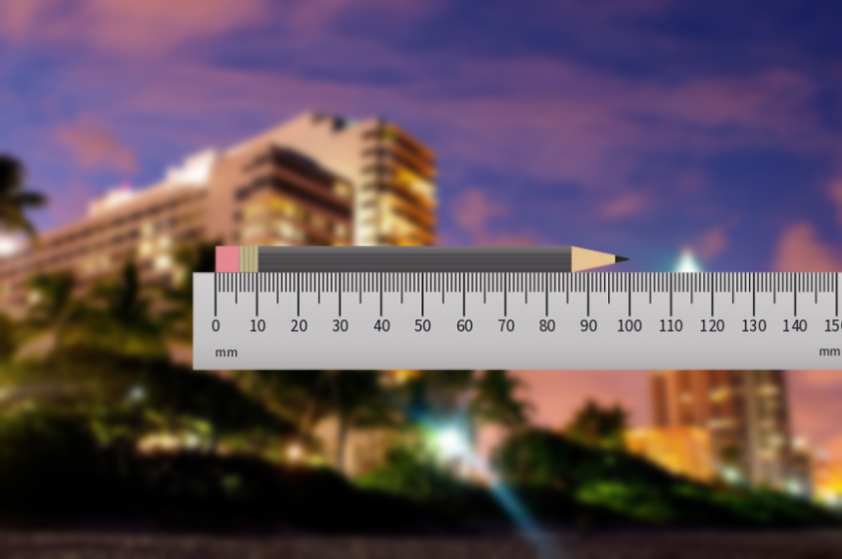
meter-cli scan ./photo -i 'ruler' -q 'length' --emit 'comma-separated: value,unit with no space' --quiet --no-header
100,mm
